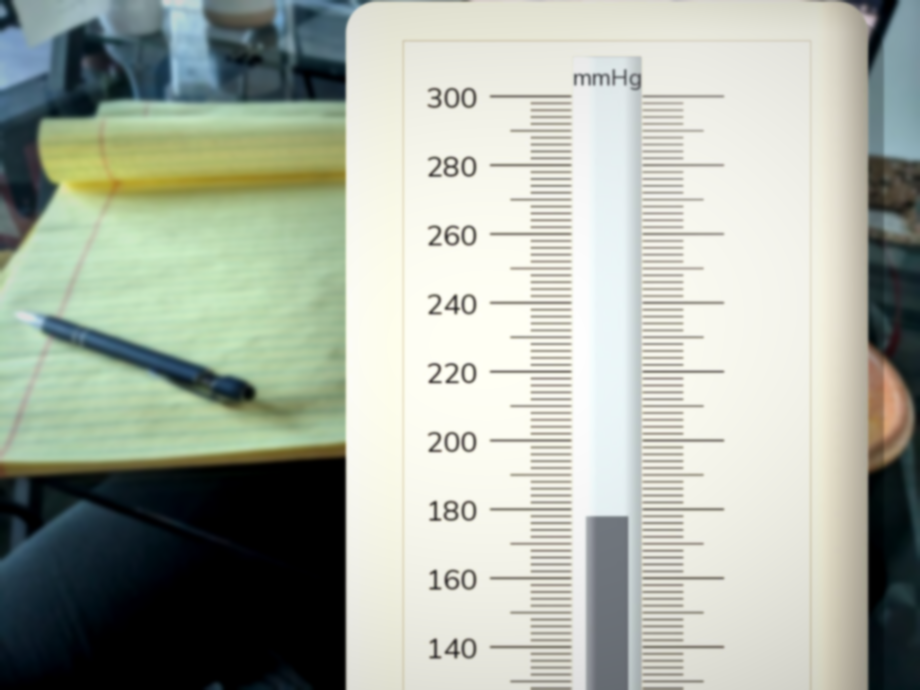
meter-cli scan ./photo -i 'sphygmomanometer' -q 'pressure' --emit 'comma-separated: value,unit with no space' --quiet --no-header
178,mmHg
